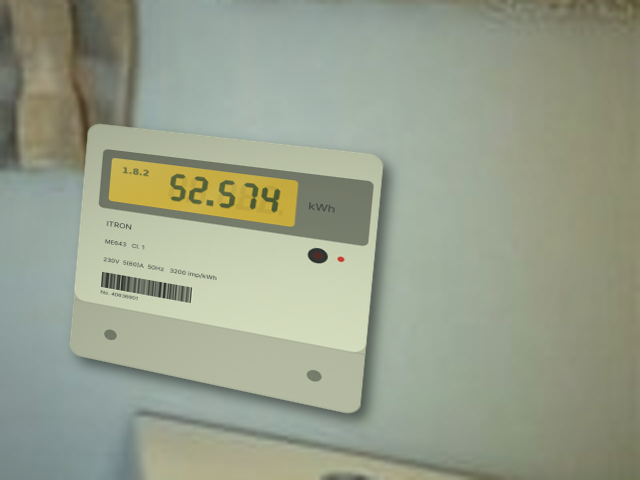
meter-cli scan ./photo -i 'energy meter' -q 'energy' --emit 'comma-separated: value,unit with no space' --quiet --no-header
52.574,kWh
